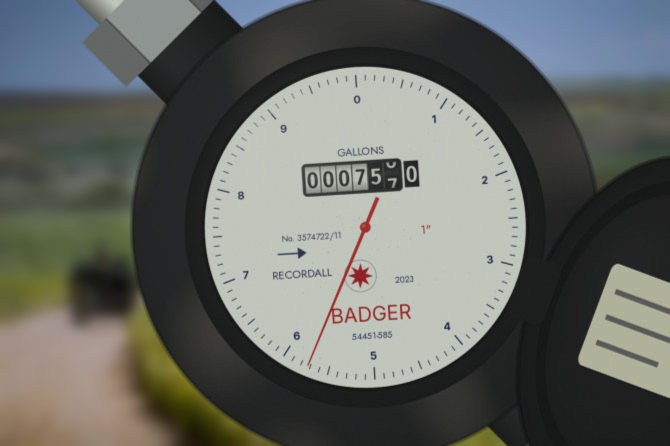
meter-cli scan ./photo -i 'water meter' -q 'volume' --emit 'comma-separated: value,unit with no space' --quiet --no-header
7565.7,gal
